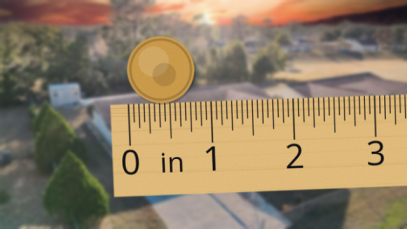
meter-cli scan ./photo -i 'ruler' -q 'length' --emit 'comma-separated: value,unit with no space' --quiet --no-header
0.8125,in
